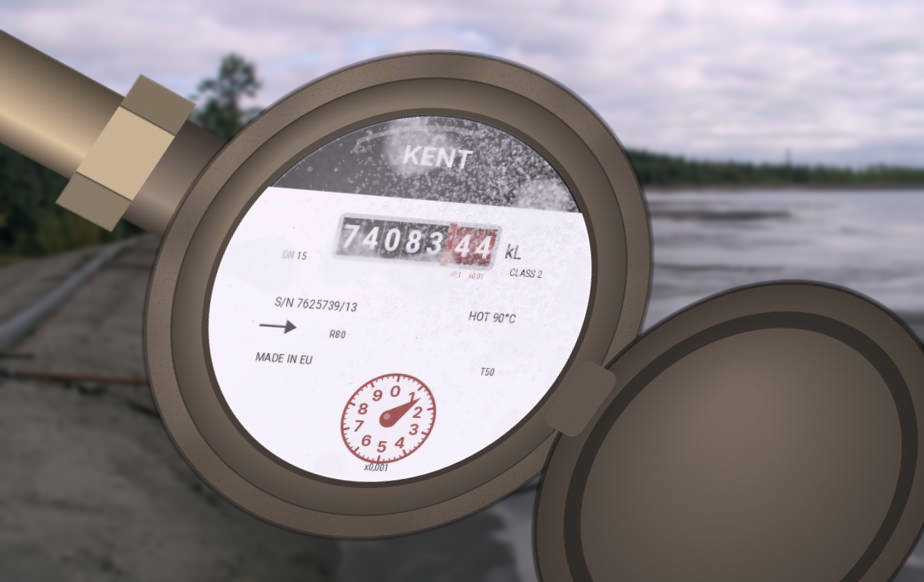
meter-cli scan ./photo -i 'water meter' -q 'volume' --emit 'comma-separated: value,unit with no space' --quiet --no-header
74083.441,kL
